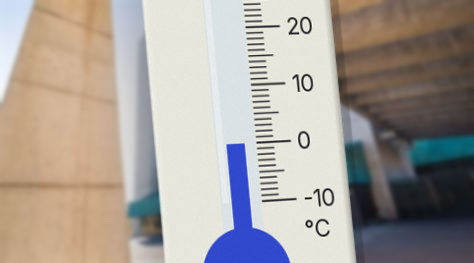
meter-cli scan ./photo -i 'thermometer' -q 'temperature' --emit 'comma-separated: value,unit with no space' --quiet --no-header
0,°C
